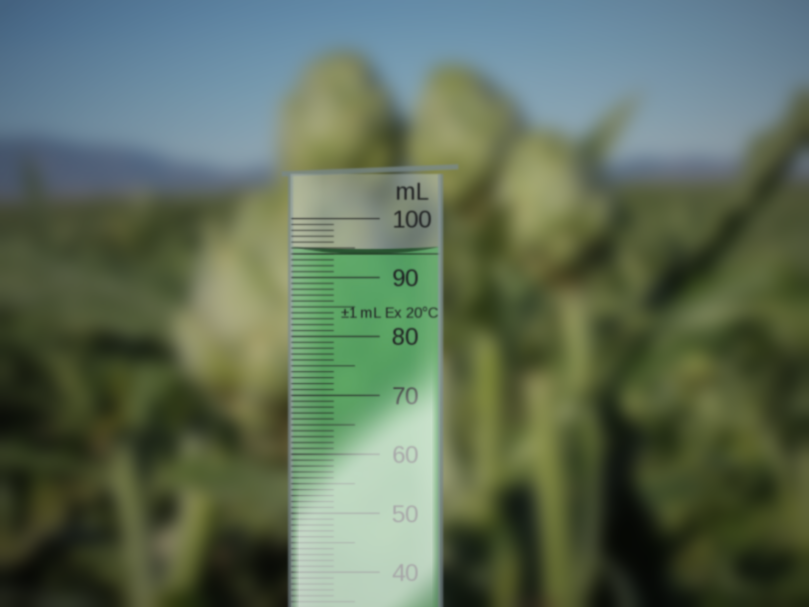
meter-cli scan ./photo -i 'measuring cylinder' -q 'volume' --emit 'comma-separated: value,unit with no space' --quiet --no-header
94,mL
